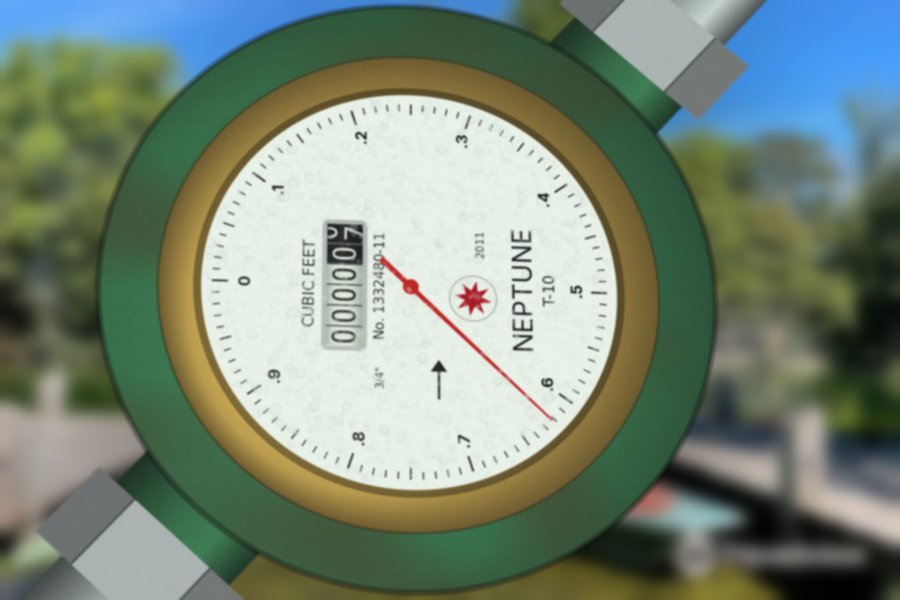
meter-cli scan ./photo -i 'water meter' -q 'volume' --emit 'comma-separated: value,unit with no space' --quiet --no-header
6.62,ft³
